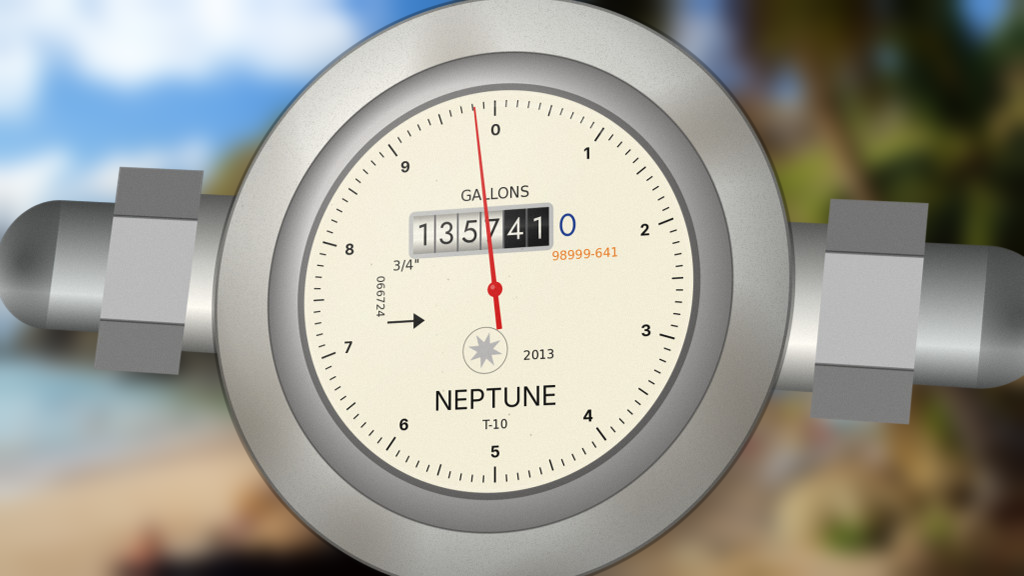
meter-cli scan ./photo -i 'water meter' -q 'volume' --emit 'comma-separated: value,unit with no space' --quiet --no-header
1357409.8,gal
